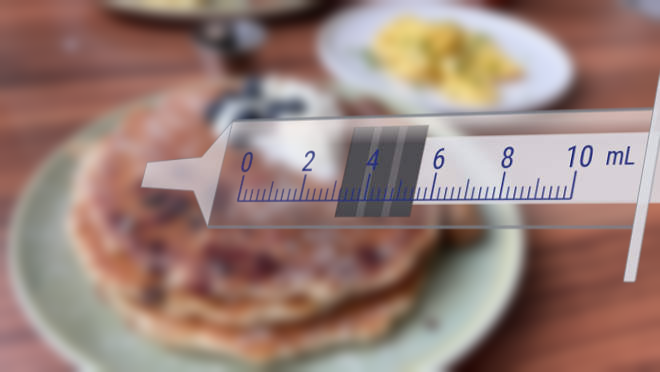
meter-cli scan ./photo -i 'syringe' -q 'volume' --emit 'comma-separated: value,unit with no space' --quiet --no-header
3.2,mL
